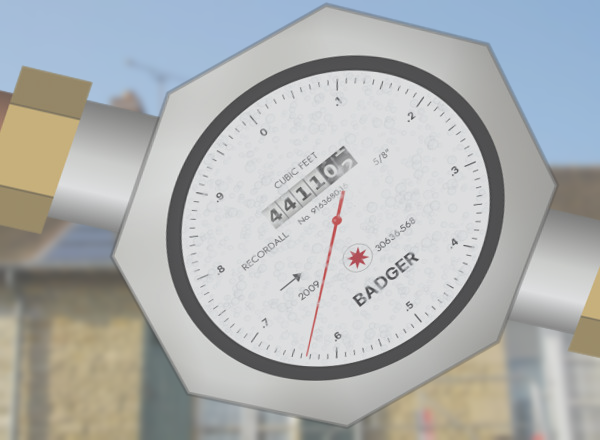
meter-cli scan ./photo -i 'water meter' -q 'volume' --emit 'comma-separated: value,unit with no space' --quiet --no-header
441101.63,ft³
